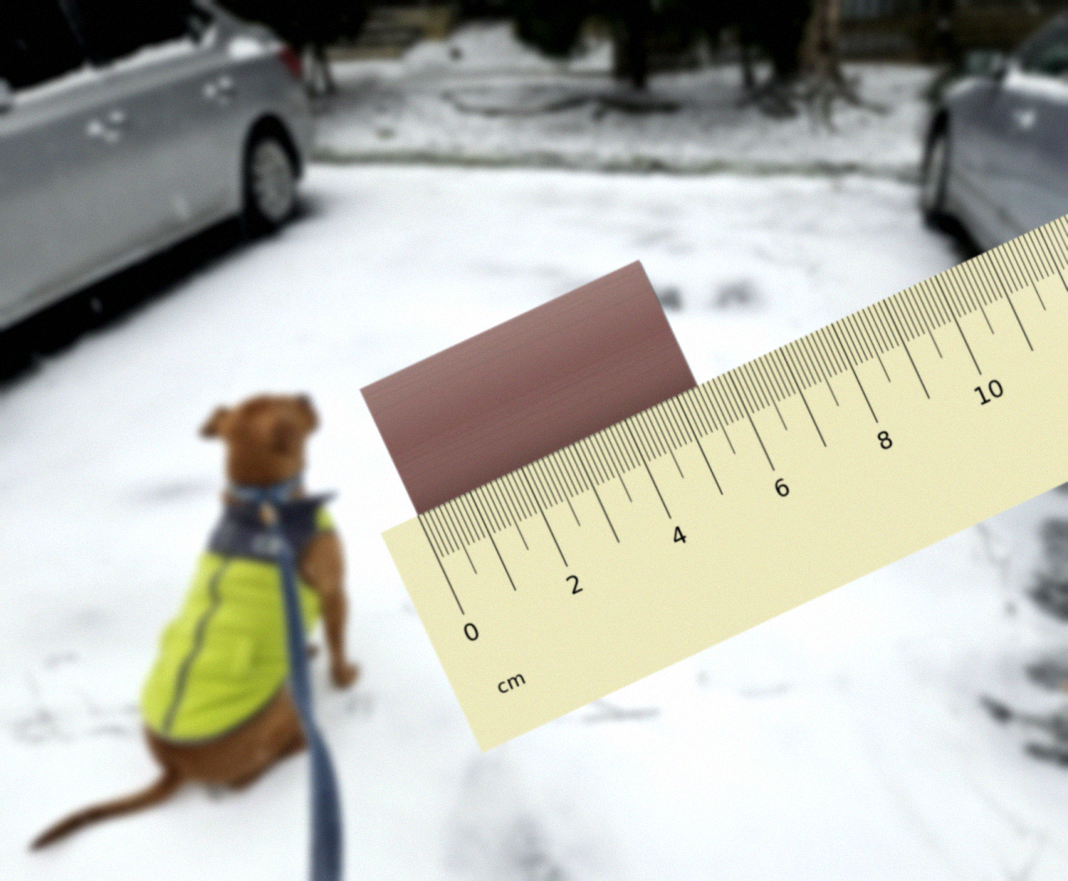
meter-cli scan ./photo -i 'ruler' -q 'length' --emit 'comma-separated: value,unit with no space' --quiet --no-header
5.4,cm
